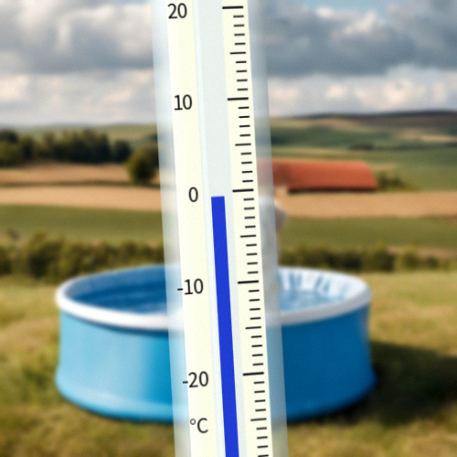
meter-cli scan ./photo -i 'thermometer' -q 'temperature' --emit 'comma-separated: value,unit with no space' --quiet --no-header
-0.5,°C
